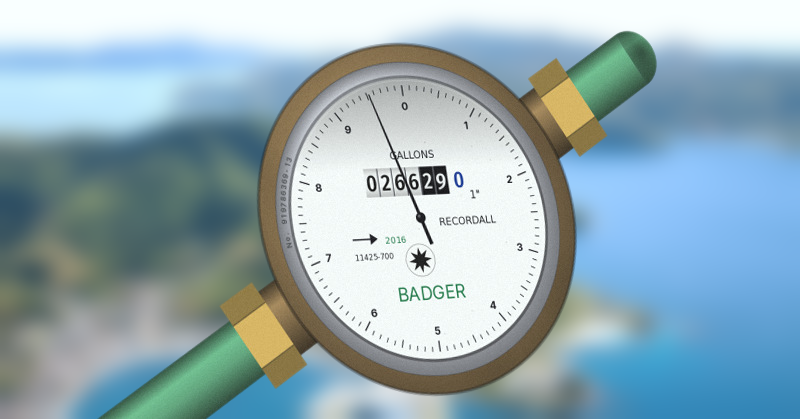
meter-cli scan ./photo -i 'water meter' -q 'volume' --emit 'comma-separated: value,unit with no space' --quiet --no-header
266289.5,gal
